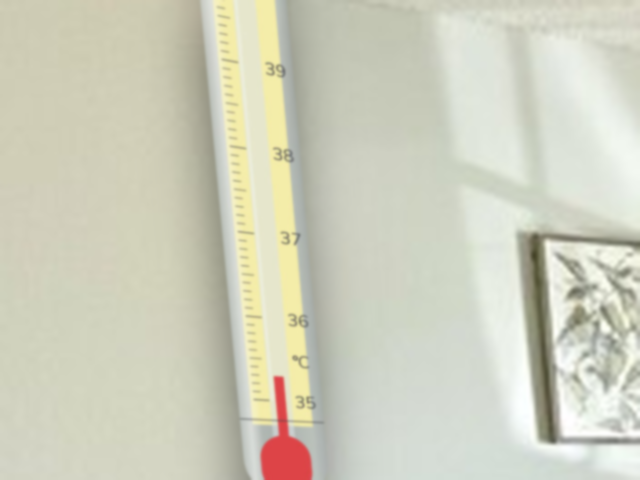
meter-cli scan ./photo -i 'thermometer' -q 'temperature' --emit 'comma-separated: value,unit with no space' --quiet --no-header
35.3,°C
